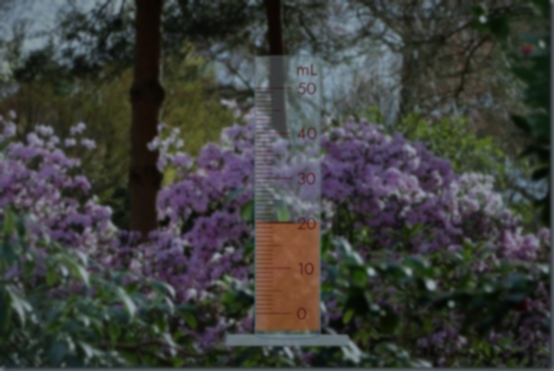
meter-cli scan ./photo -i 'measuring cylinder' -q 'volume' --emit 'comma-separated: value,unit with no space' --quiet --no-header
20,mL
